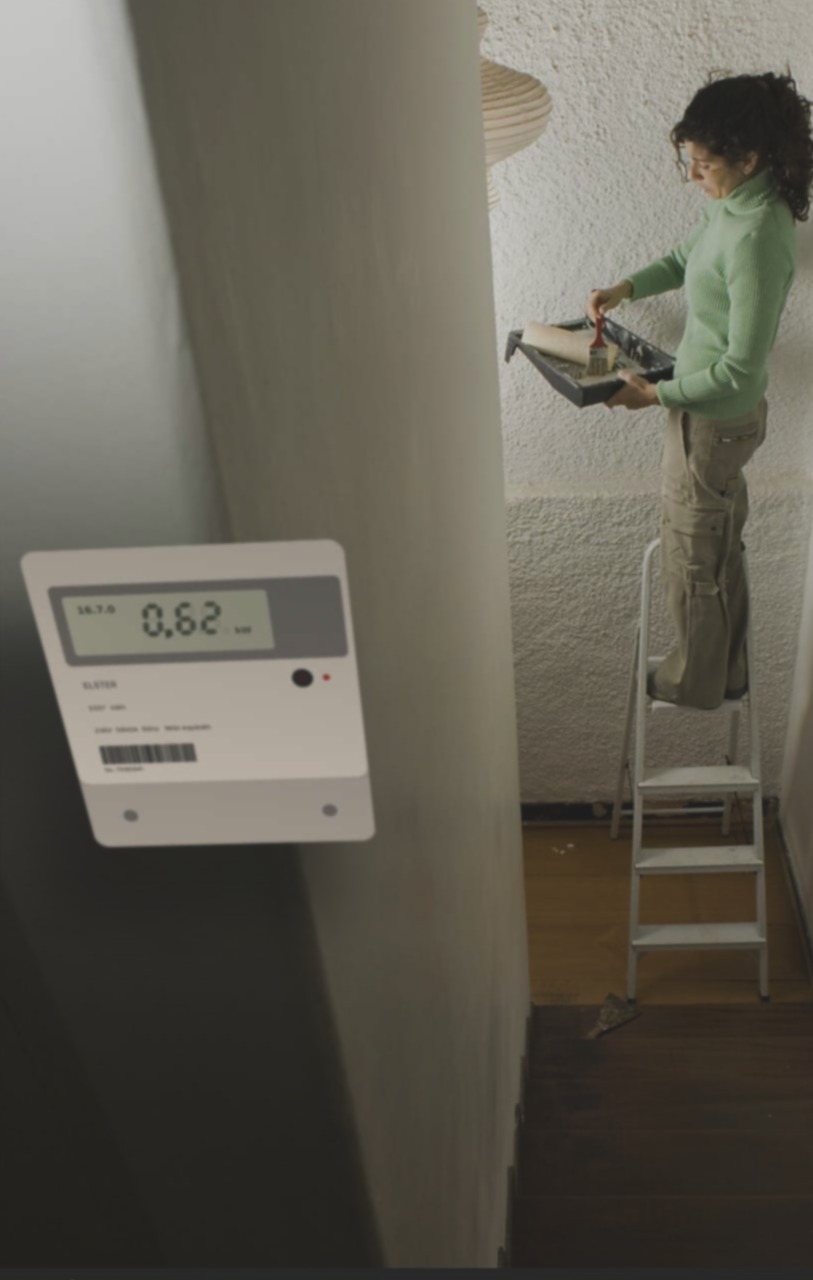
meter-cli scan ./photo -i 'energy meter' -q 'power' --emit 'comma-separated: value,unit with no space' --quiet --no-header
0.62,kW
